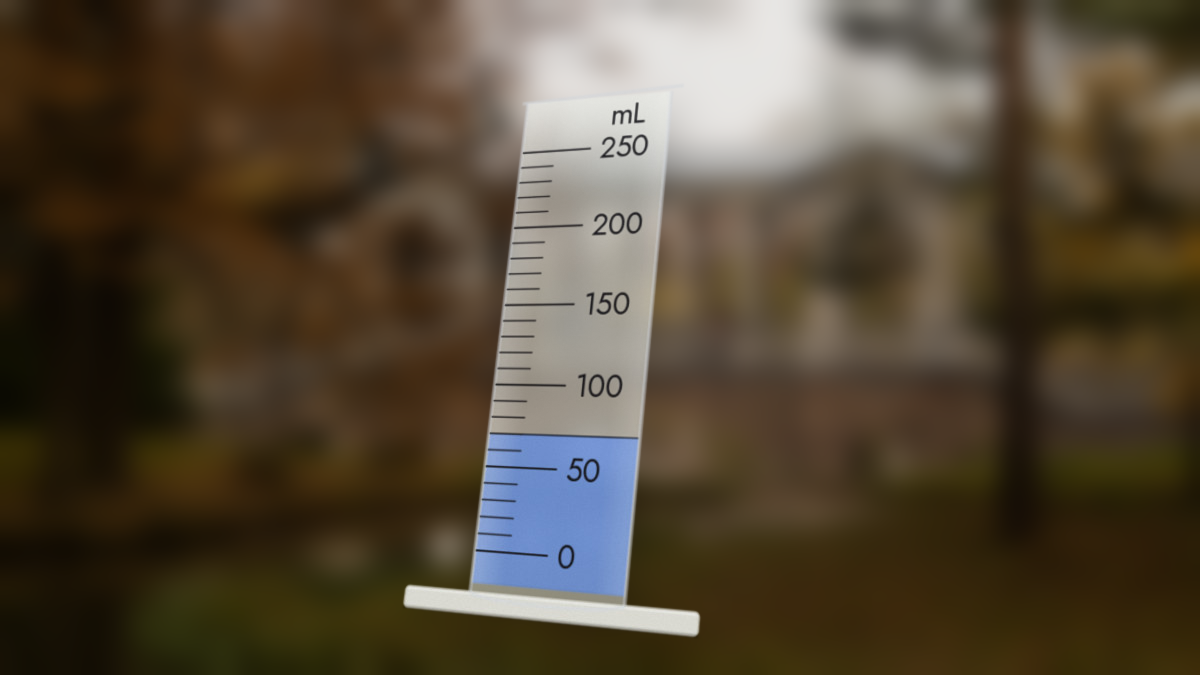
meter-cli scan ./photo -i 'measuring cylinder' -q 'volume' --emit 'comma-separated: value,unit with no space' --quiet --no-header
70,mL
